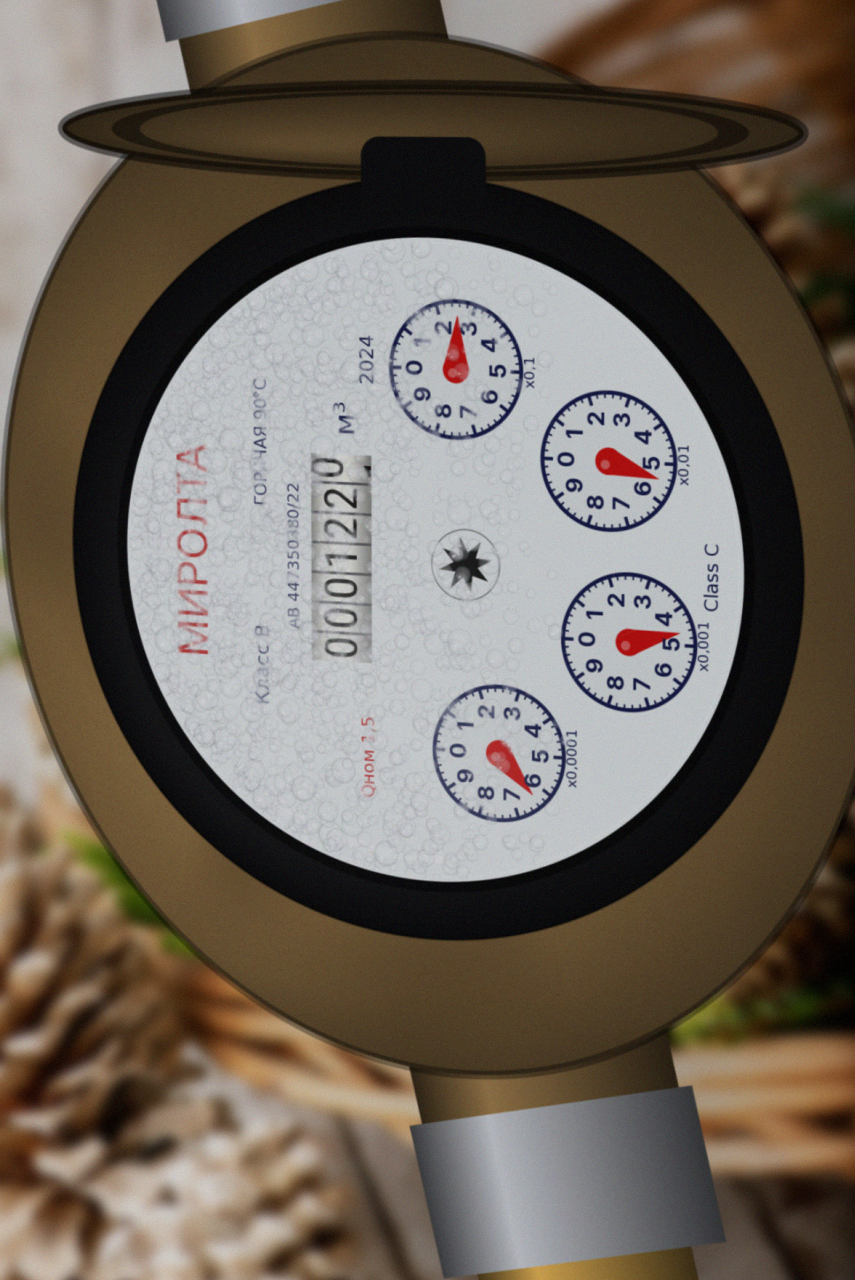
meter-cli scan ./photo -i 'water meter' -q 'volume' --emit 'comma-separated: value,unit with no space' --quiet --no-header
1220.2546,m³
